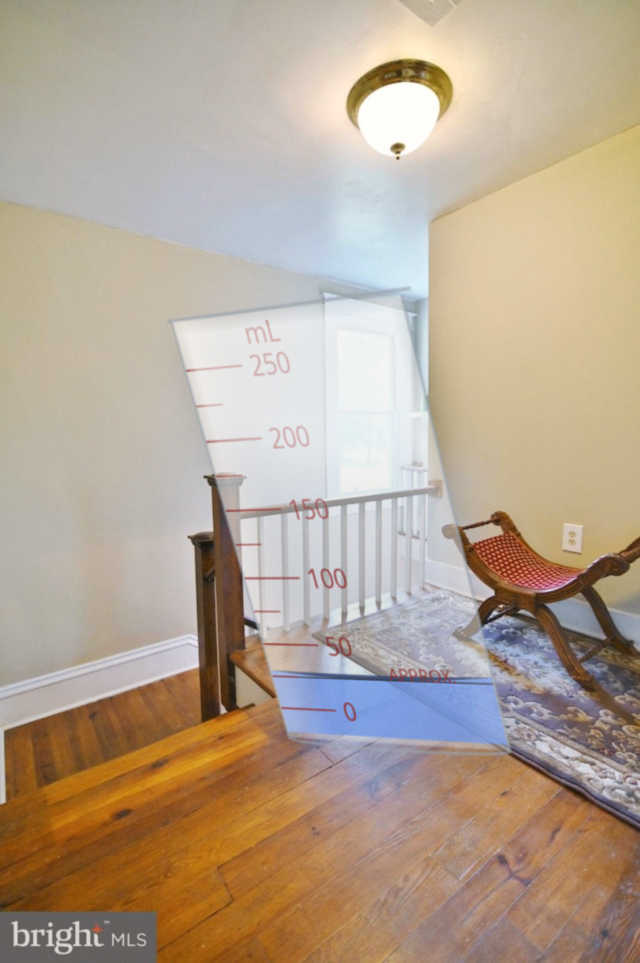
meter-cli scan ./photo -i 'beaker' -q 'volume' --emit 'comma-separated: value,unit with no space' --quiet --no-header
25,mL
